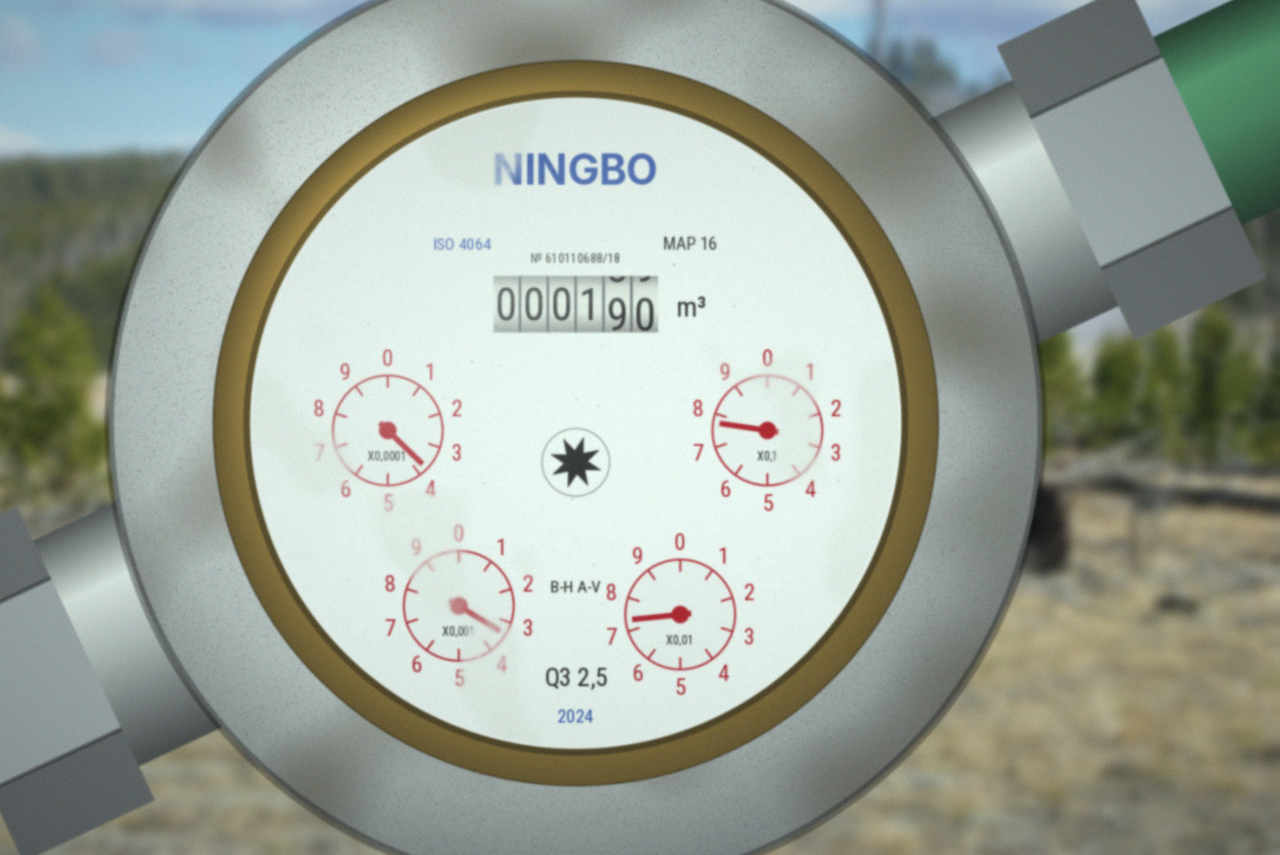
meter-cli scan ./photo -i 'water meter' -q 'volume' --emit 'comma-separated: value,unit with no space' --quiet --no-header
189.7733,m³
